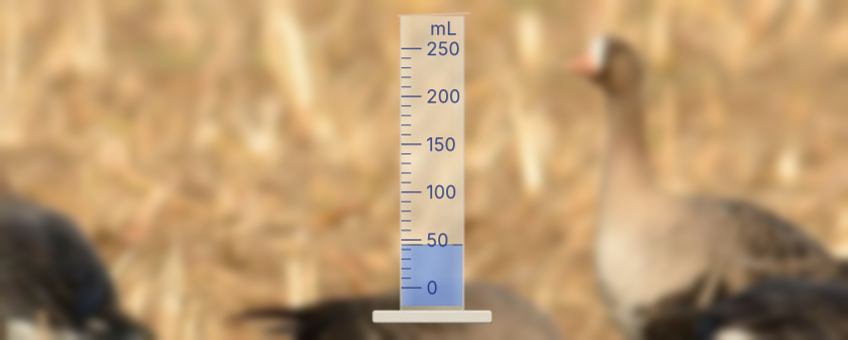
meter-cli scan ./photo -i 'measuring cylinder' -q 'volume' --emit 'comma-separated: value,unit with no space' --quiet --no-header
45,mL
